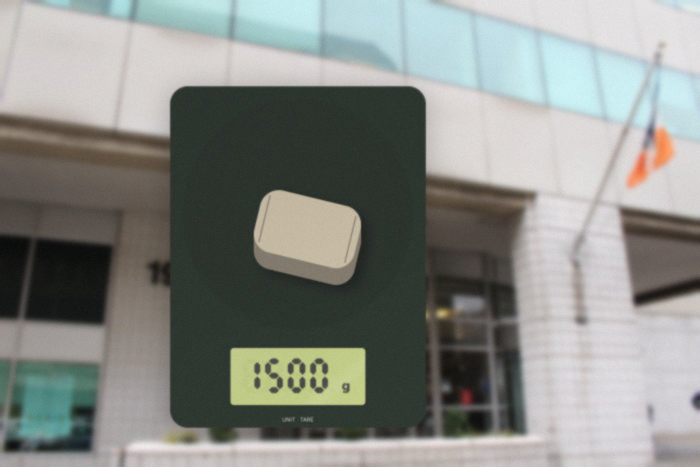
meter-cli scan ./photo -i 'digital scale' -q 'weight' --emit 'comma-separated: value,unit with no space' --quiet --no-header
1500,g
